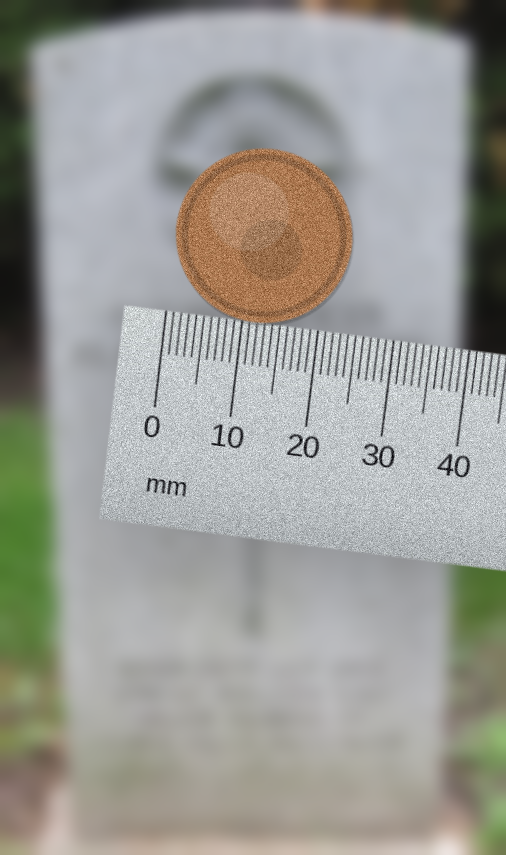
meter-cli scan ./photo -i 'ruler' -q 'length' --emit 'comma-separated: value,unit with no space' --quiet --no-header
23,mm
